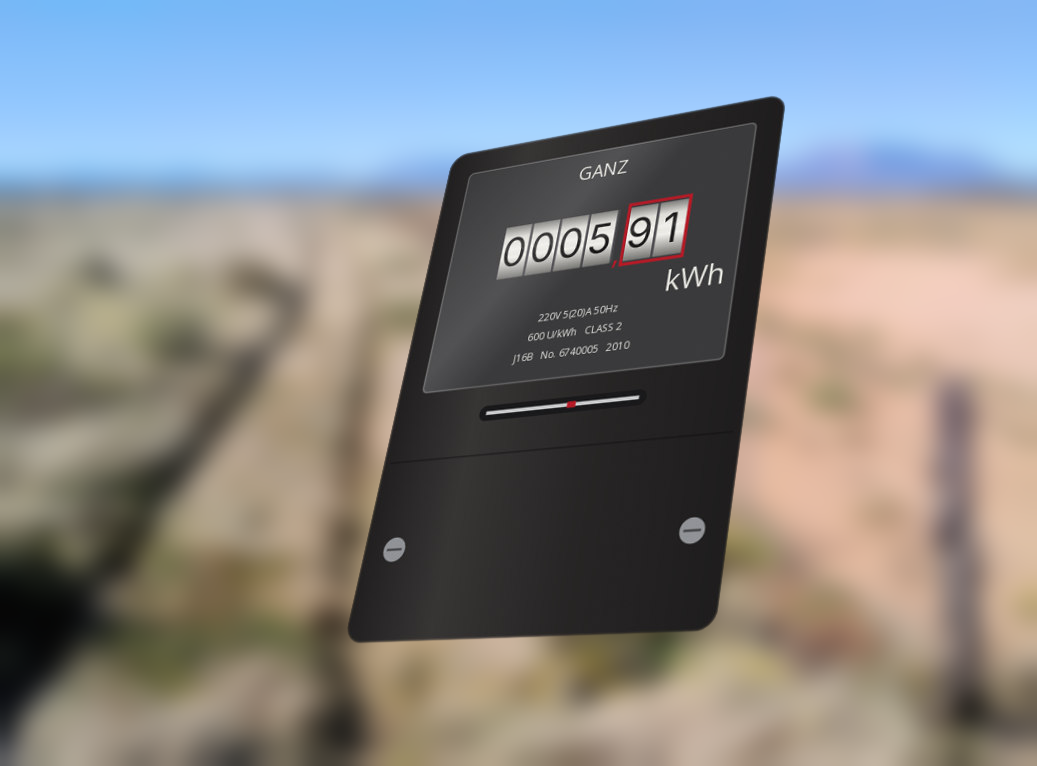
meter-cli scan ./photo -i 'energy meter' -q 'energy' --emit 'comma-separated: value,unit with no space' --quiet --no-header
5.91,kWh
